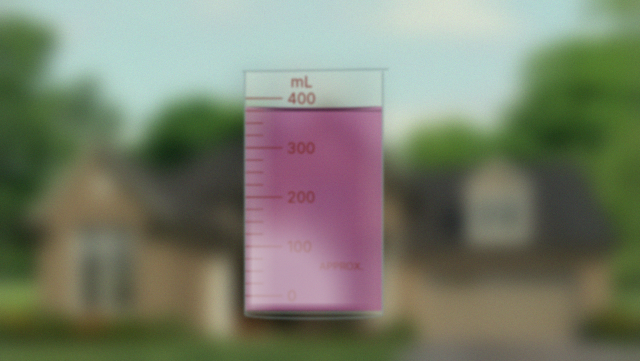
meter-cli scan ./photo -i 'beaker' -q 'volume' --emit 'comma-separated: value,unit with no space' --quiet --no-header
375,mL
